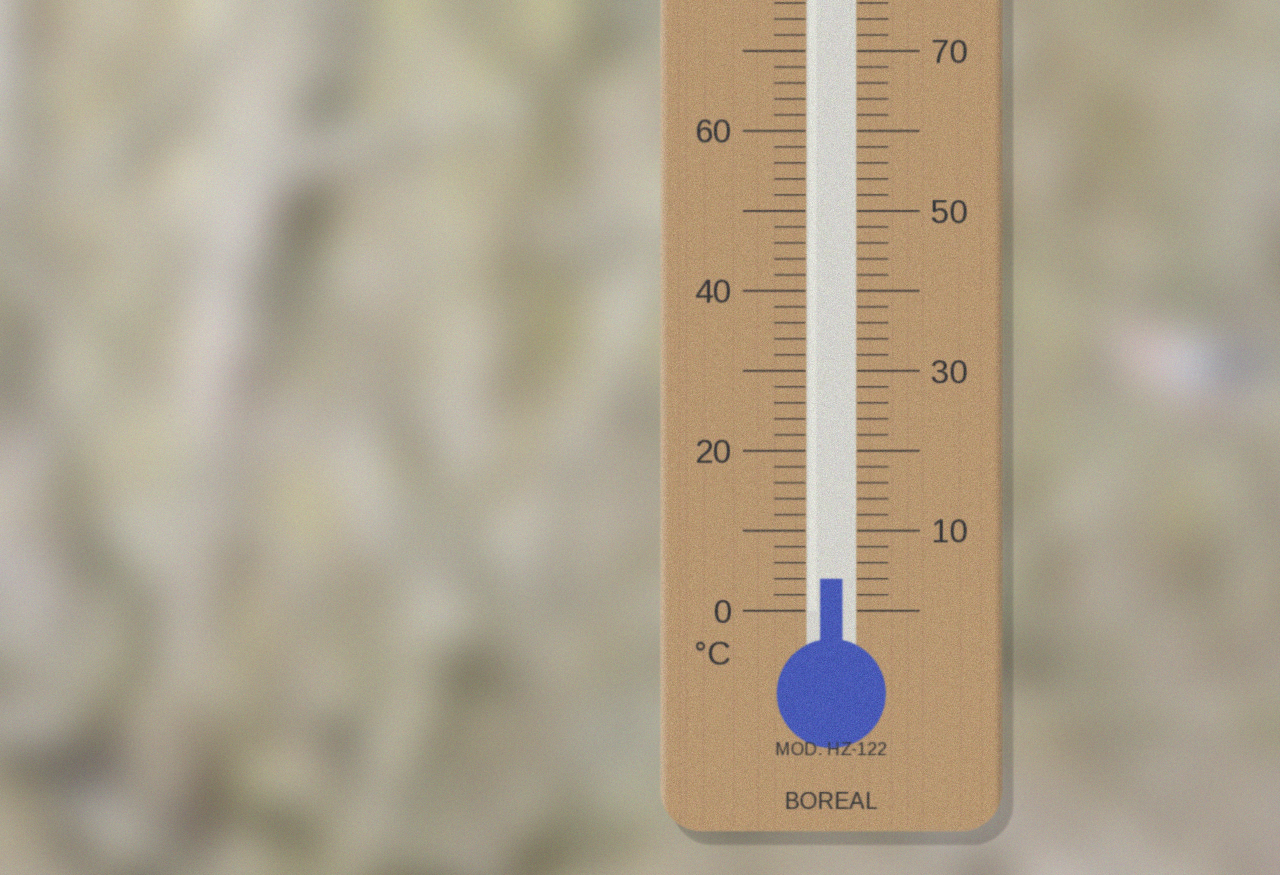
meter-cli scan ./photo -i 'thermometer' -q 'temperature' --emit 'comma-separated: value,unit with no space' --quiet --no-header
4,°C
